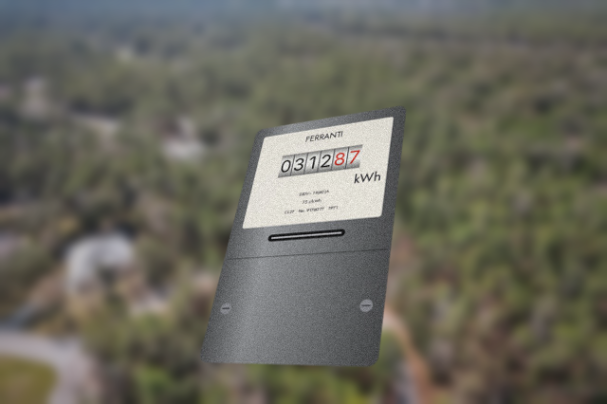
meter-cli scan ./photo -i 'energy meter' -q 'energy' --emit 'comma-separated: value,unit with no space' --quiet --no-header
312.87,kWh
